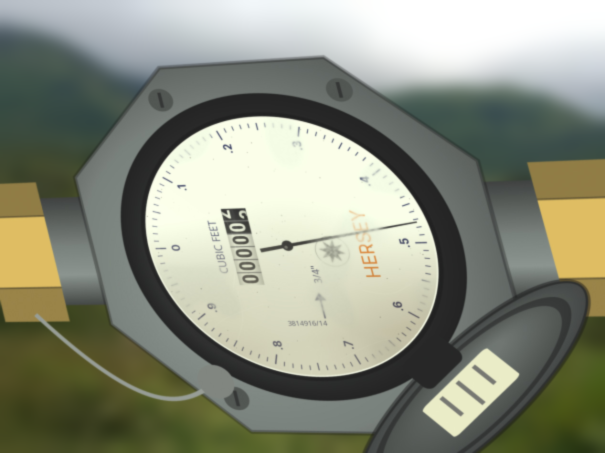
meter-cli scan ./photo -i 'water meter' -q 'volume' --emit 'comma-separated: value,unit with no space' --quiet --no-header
2.47,ft³
